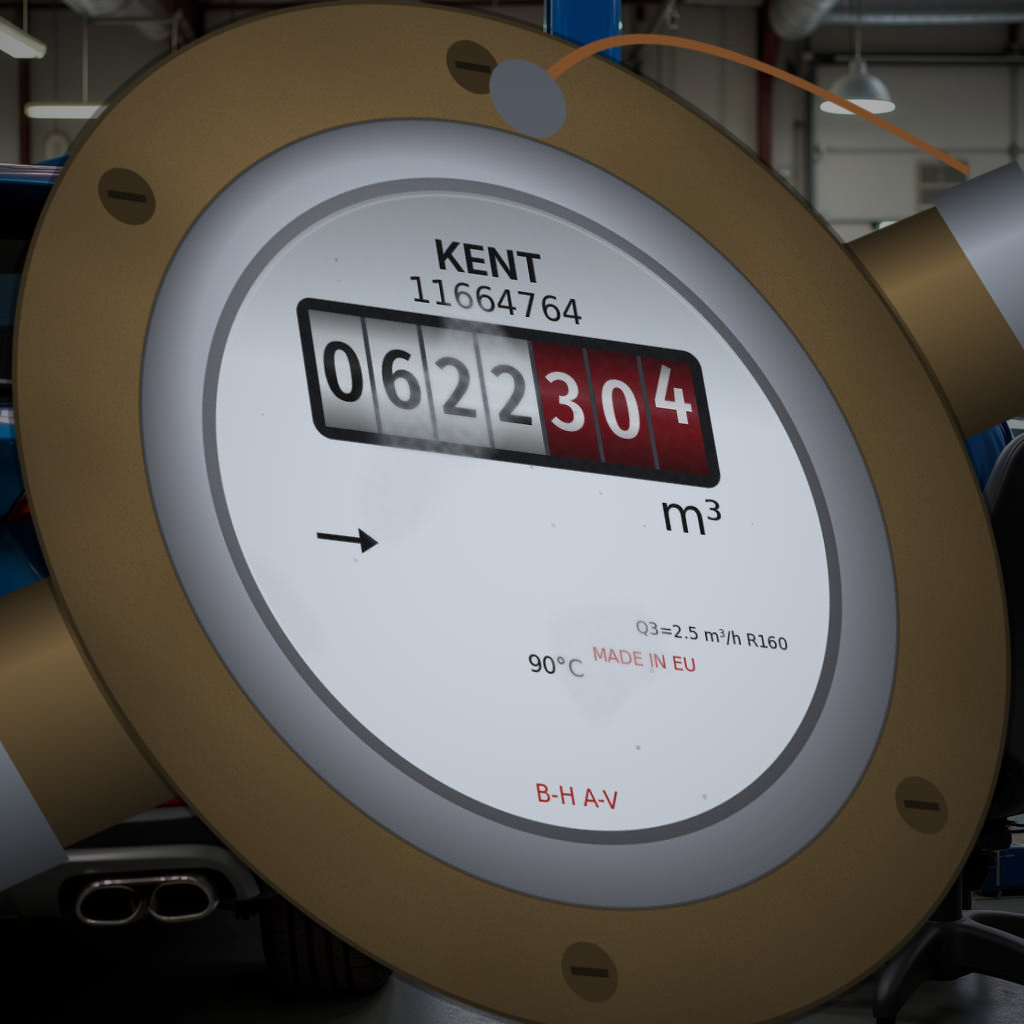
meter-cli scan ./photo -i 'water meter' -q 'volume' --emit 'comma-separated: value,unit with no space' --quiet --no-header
622.304,m³
